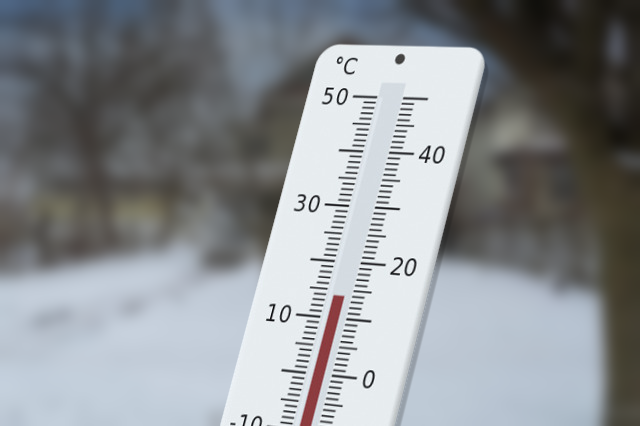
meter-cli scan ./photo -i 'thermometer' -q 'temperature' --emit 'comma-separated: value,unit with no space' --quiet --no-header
14,°C
